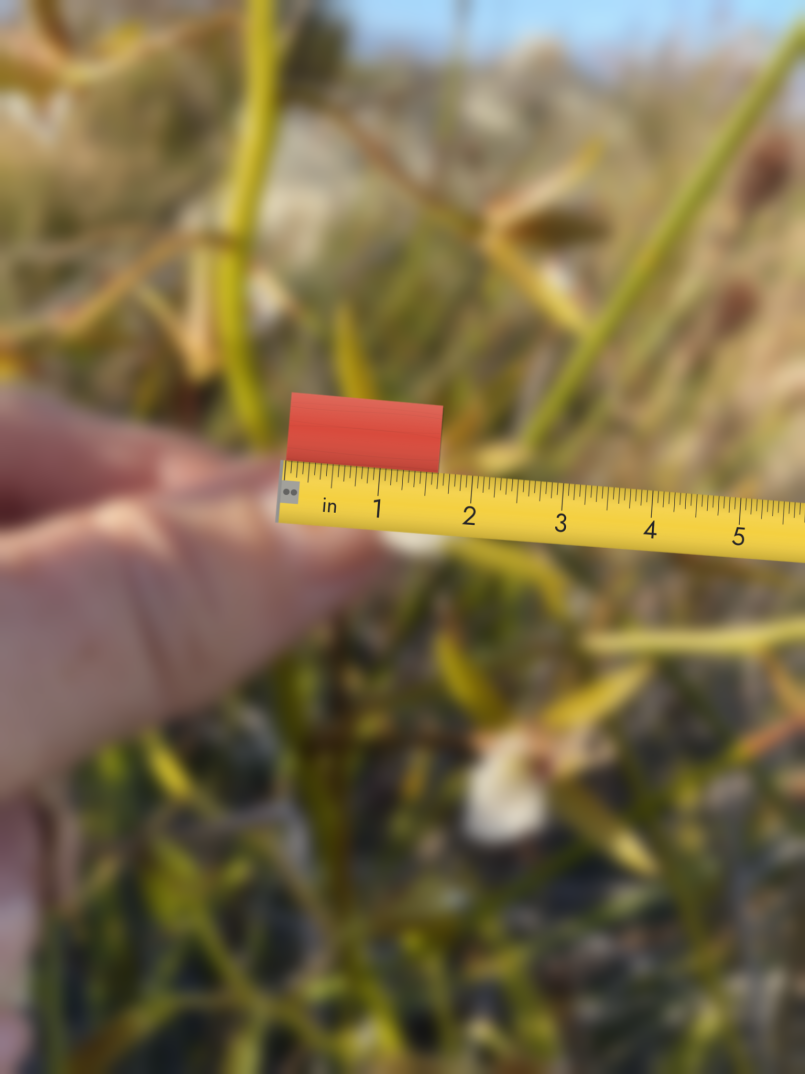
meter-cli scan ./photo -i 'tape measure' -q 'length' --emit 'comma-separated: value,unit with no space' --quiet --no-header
1.625,in
